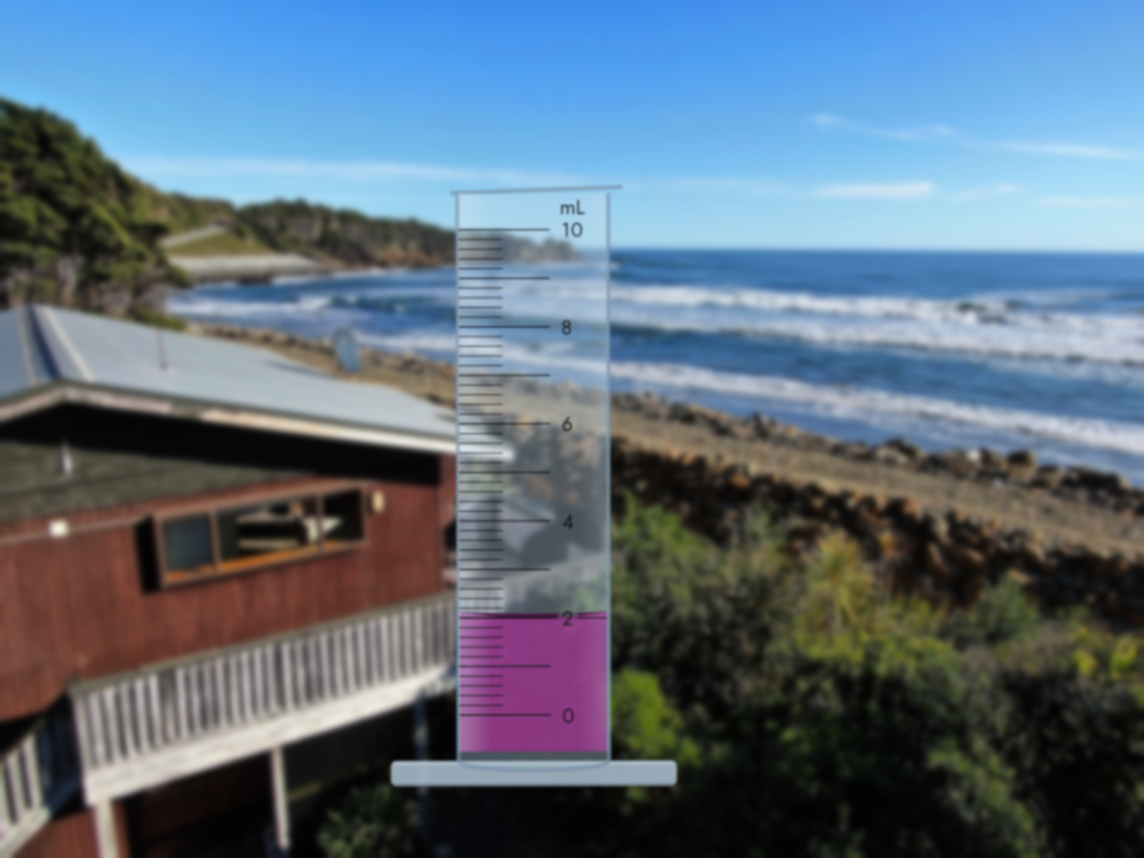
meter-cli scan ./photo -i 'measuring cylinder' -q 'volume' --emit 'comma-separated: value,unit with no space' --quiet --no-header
2,mL
